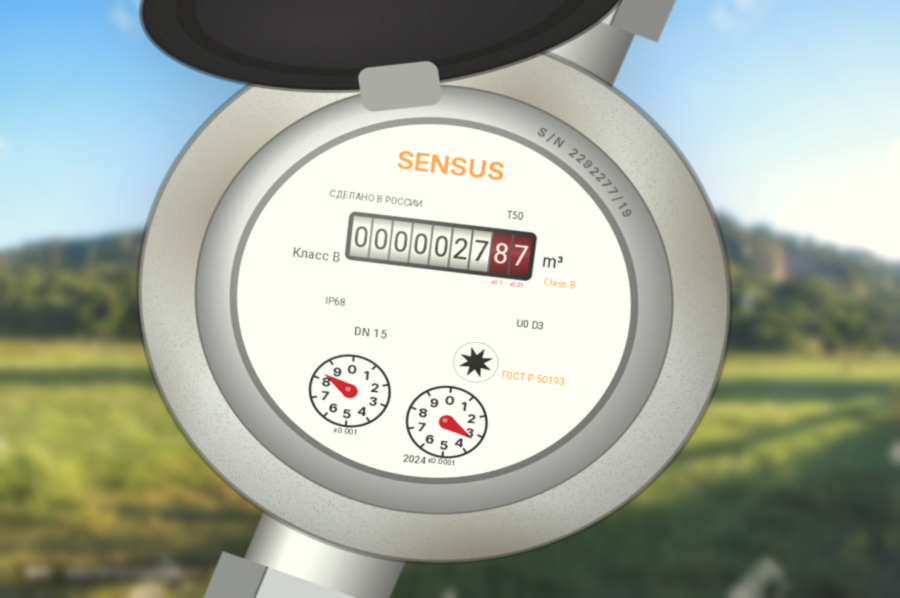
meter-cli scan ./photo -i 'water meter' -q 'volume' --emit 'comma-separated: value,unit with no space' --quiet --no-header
27.8783,m³
